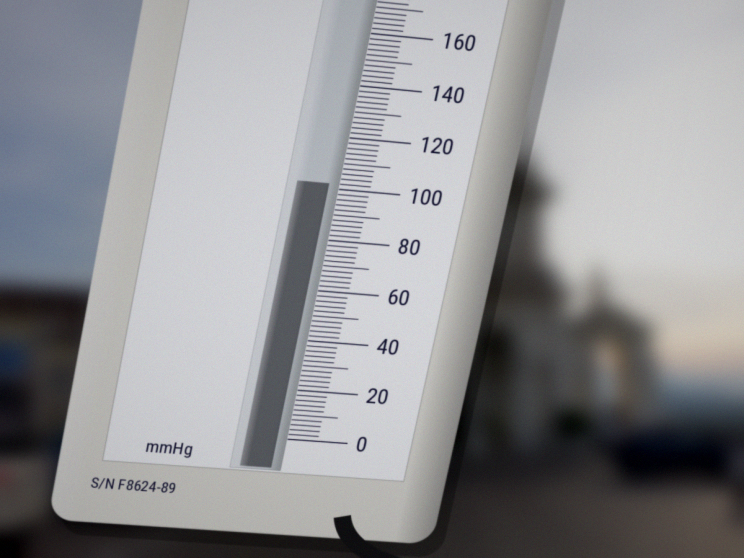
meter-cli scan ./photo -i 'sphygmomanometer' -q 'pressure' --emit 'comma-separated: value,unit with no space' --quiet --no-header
102,mmHg
